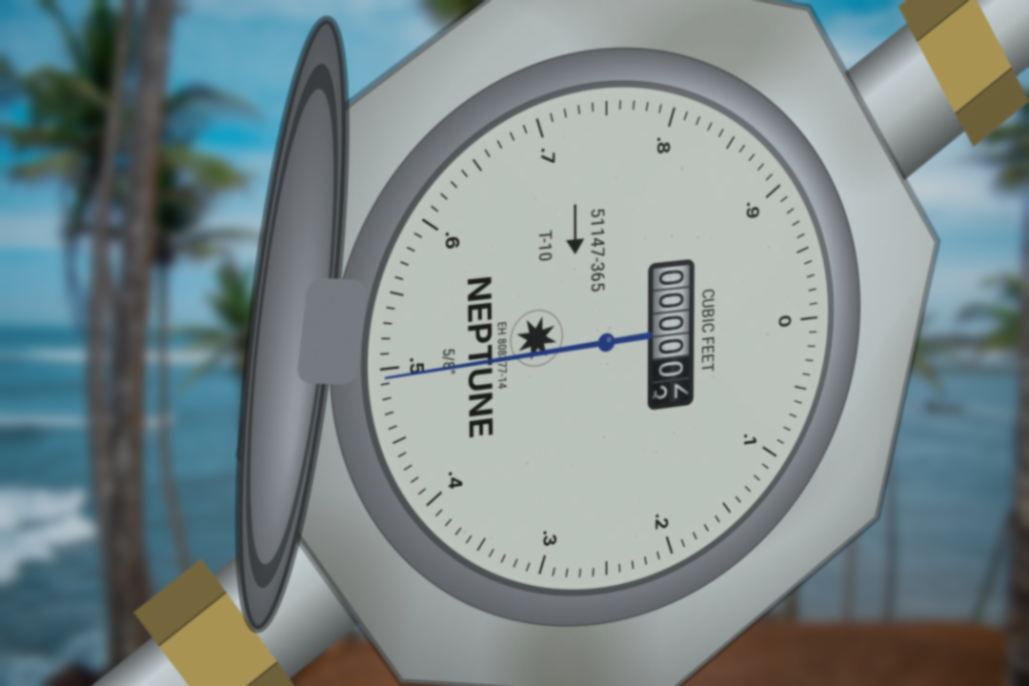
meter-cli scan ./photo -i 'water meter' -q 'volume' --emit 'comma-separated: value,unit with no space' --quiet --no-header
2.49,ft³
